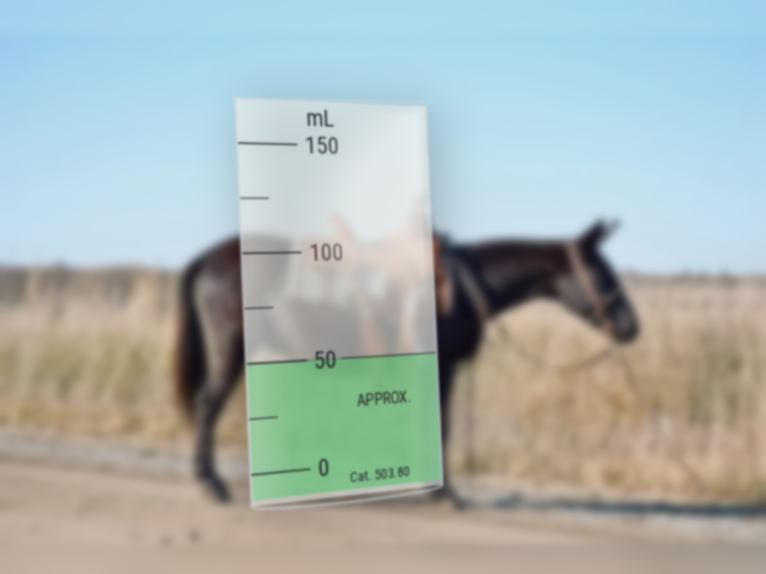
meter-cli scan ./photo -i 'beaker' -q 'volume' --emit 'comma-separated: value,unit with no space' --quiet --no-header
50,mL
